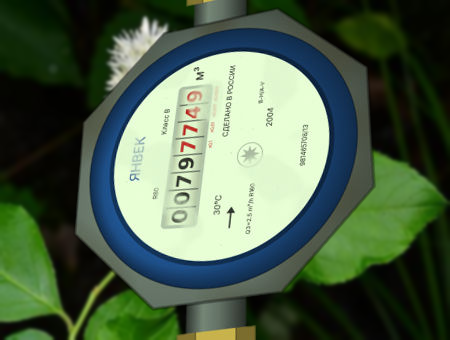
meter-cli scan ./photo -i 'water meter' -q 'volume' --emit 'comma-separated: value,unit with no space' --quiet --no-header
79.7749,m³
